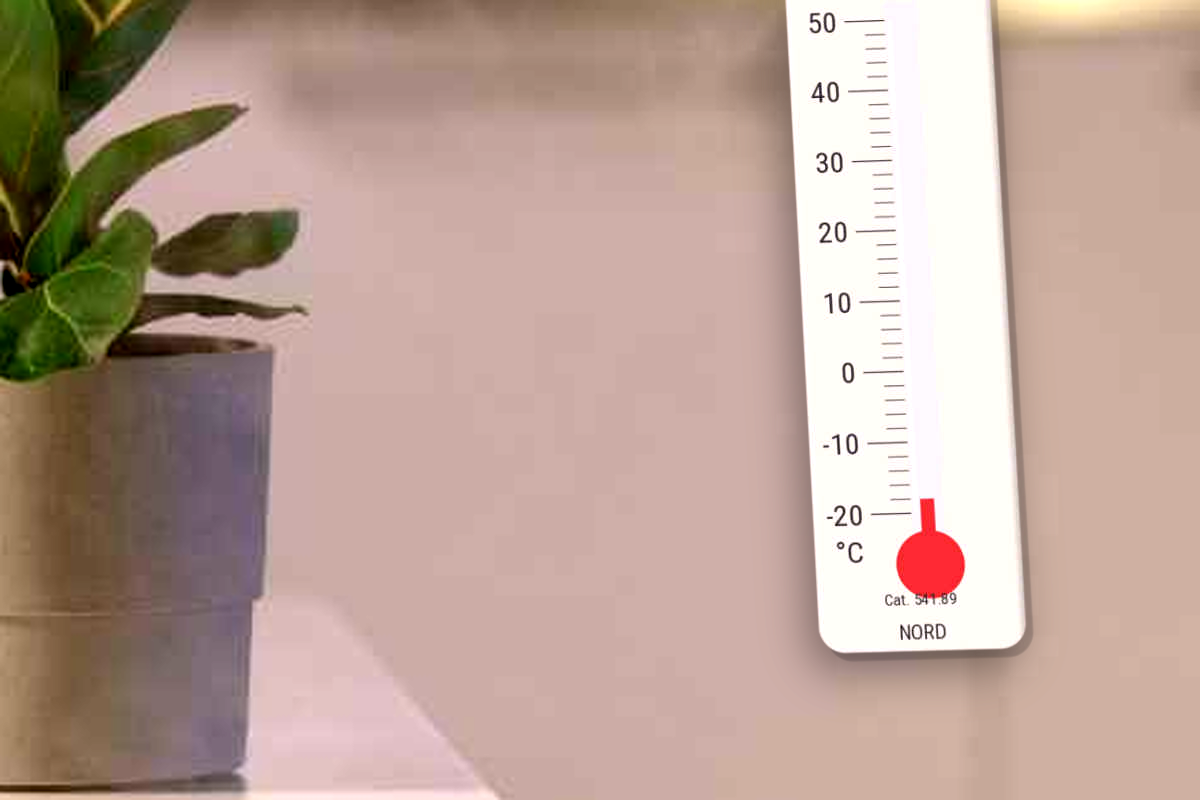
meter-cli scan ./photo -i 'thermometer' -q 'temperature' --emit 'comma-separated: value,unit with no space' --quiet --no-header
-18,°C
